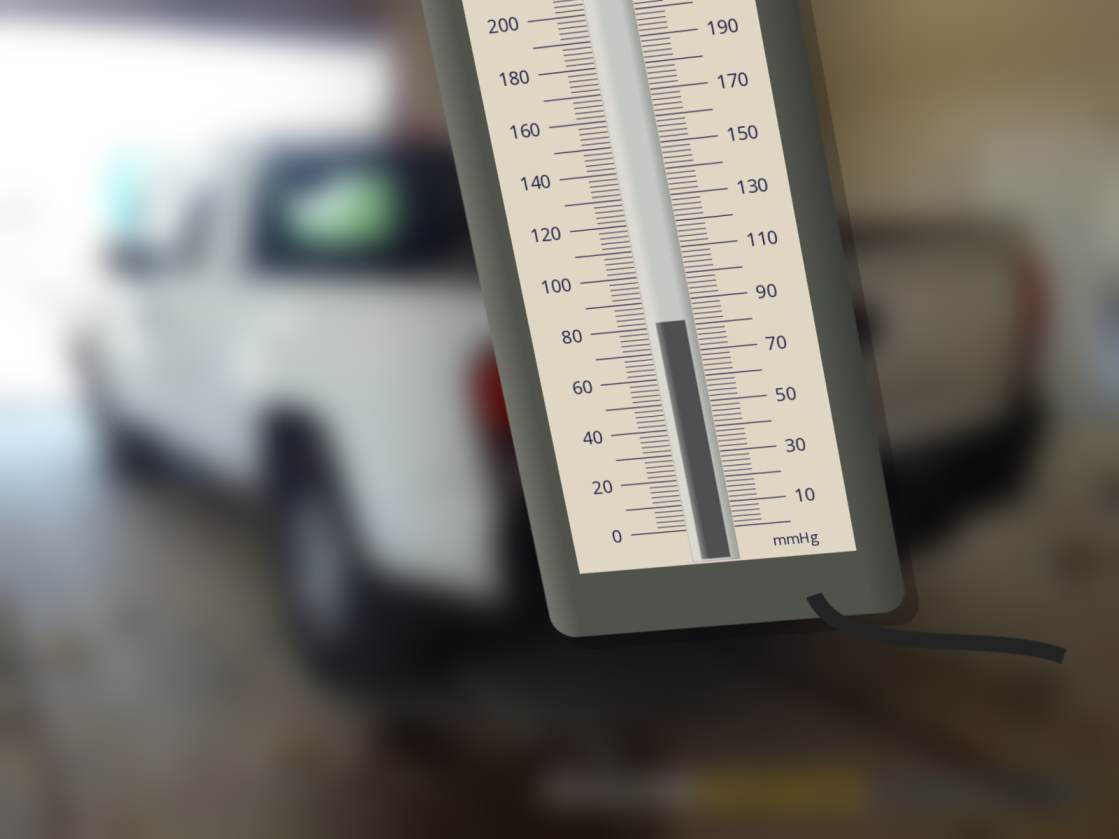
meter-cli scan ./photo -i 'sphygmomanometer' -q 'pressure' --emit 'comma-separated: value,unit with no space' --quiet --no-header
82,mmHg
